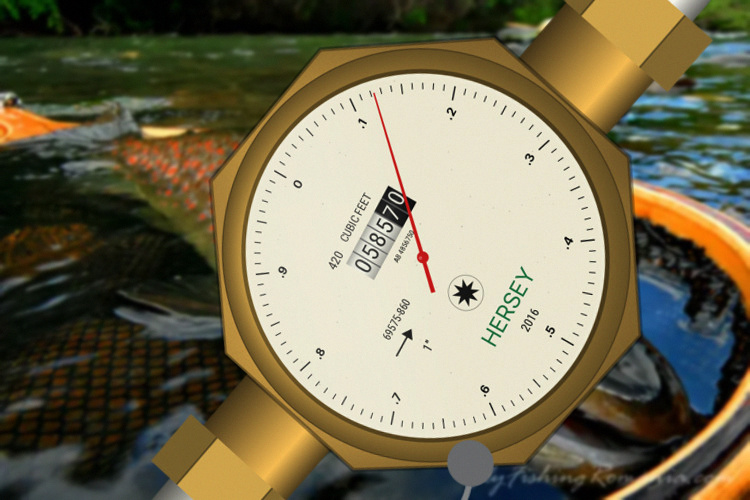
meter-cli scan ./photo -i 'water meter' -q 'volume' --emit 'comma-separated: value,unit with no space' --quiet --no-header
58570.12,ft³
